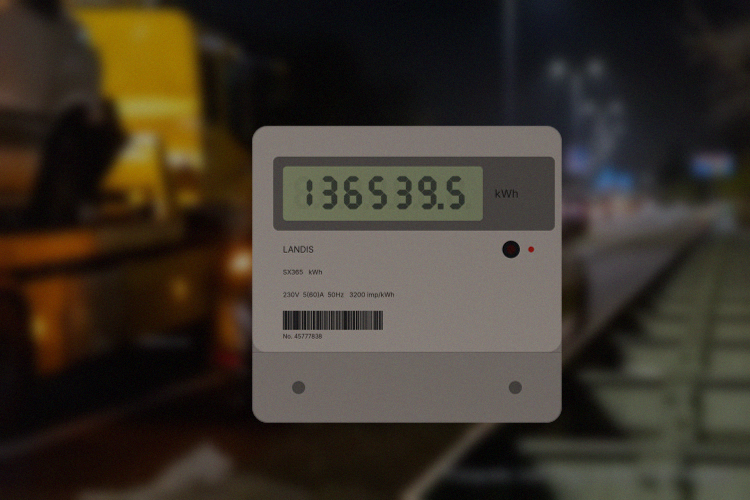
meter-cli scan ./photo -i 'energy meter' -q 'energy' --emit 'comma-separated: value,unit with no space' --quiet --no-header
136539.5,kWh
